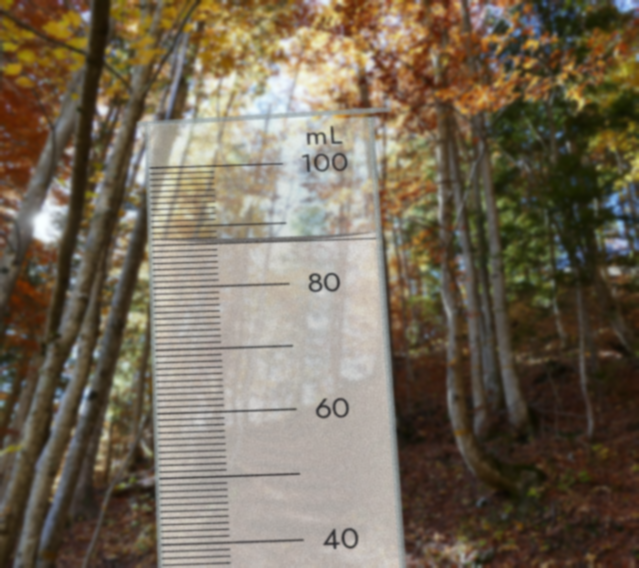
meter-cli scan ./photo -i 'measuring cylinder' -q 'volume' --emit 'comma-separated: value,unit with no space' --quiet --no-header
87,mL
